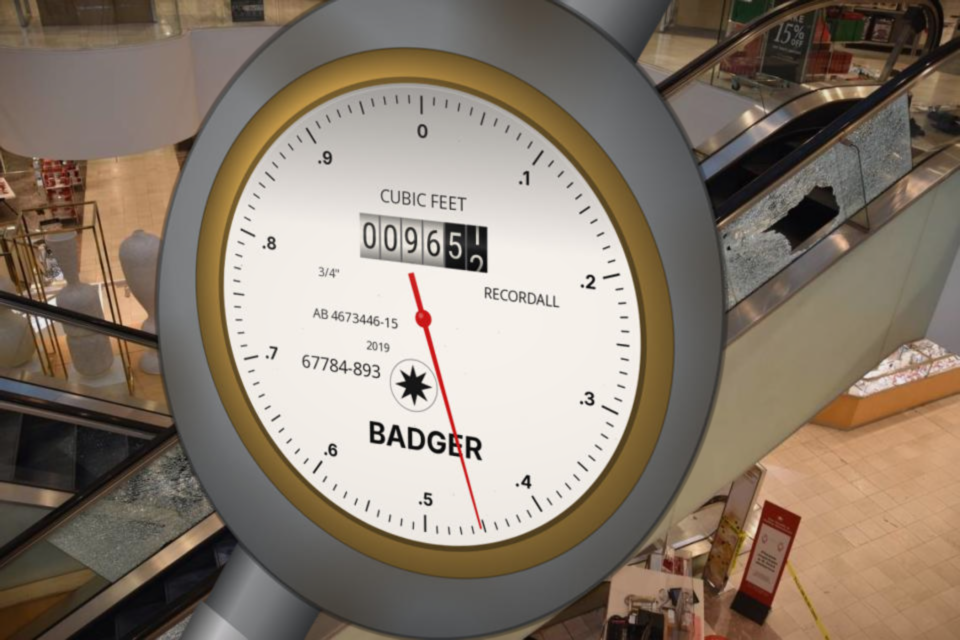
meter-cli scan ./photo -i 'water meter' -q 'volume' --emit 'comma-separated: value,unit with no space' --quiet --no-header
9651.45,ft³
